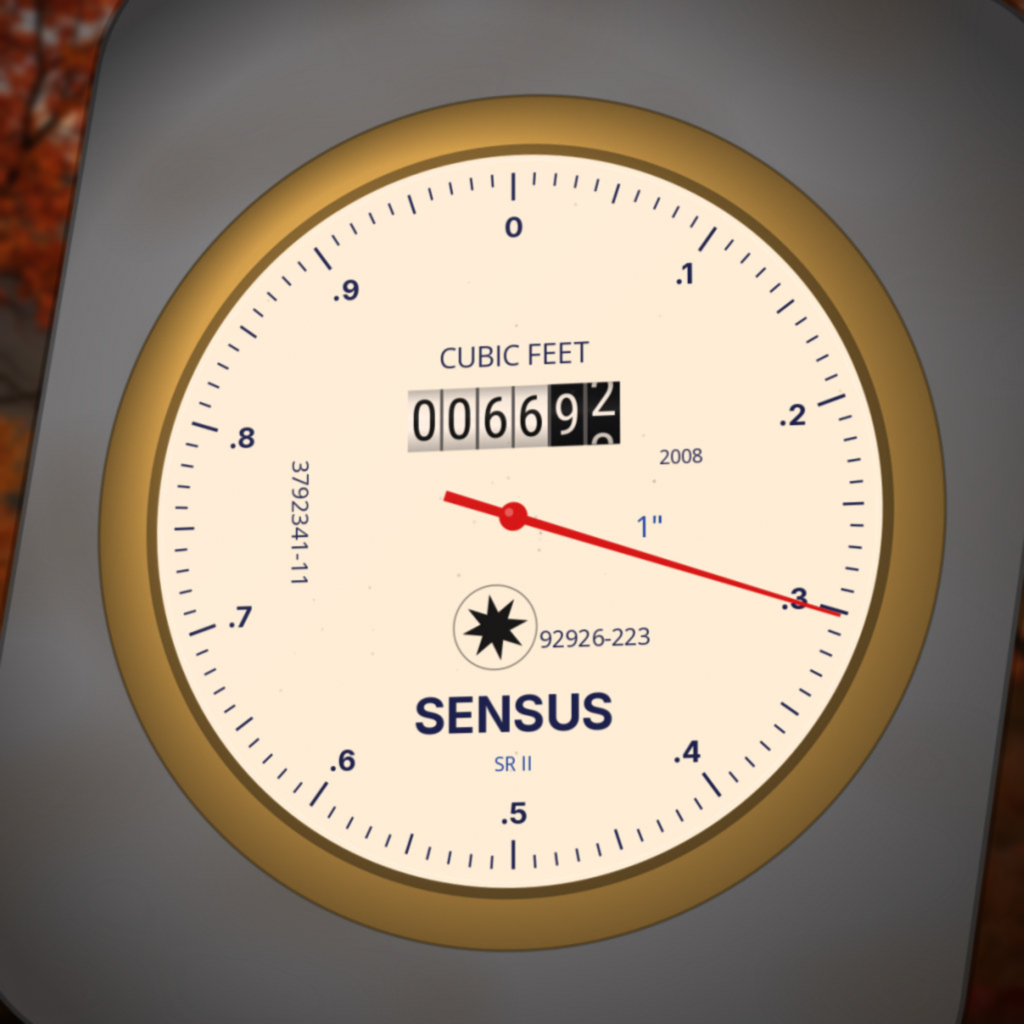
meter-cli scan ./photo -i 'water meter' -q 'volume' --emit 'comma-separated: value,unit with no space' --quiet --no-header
6692.30,ft³
